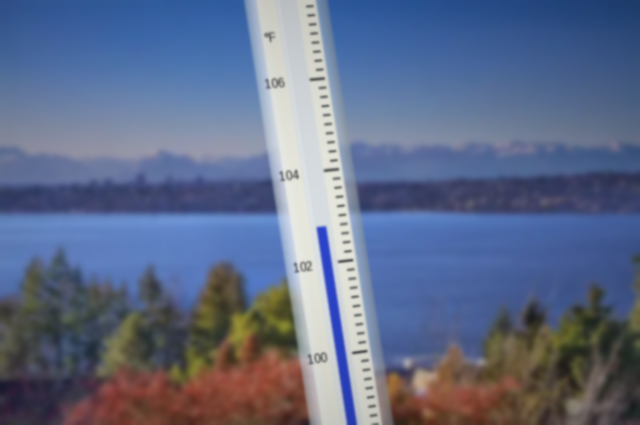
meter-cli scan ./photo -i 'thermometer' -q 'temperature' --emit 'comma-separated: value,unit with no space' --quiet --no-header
102.8,°F
